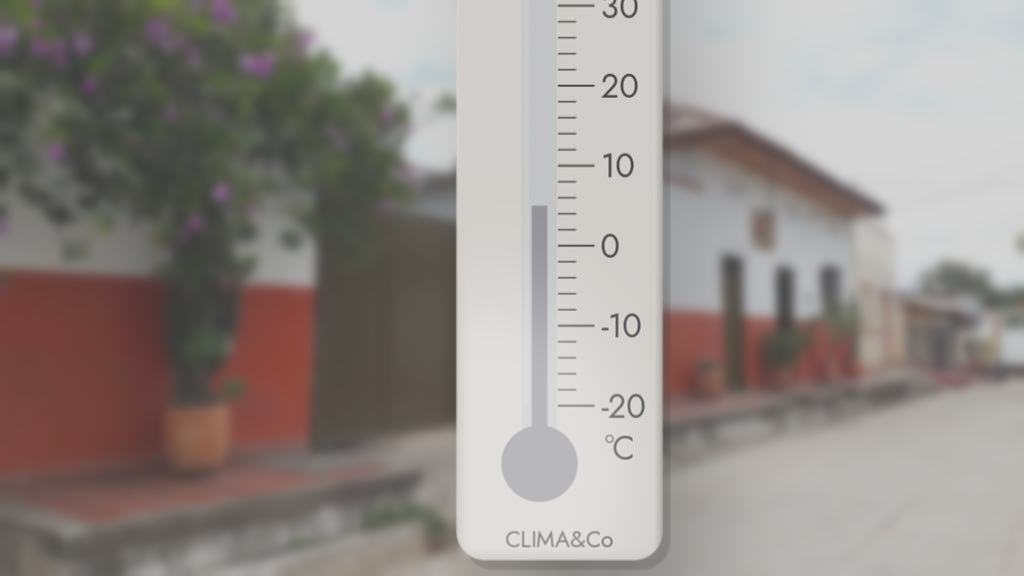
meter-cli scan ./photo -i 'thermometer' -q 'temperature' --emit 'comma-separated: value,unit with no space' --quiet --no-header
5,°C
